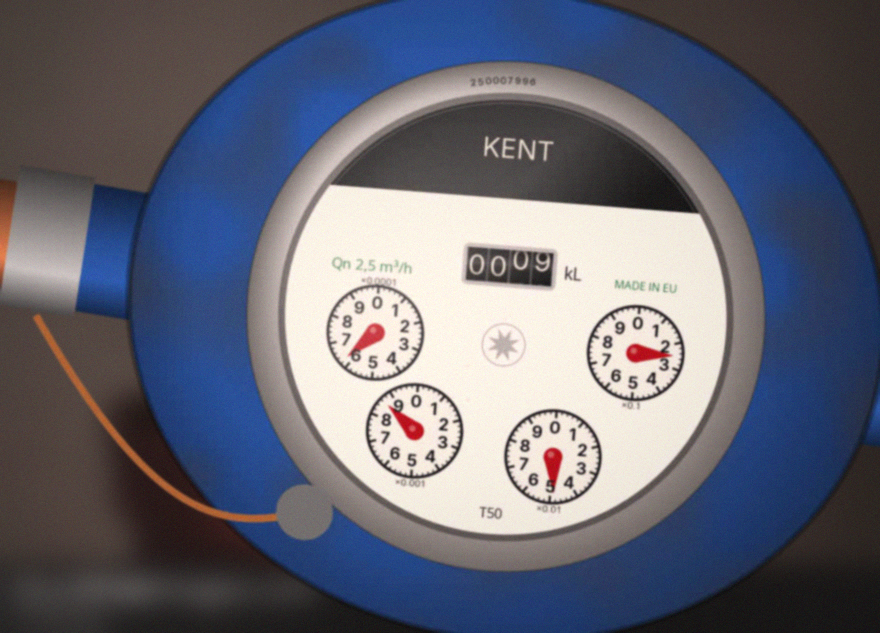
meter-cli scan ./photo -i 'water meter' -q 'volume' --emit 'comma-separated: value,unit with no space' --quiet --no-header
9.2486,kL
